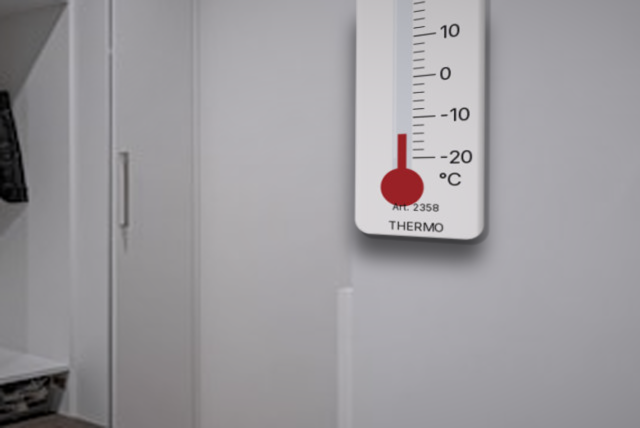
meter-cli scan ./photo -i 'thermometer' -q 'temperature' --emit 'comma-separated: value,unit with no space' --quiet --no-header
-14,°C
